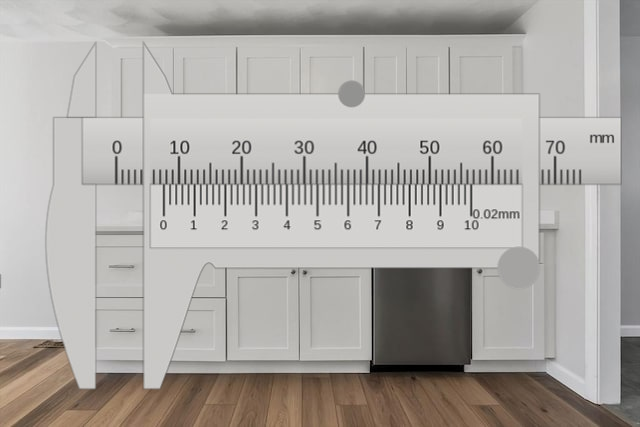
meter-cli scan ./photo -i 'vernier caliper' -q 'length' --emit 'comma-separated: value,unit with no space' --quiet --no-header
7.6,mm
